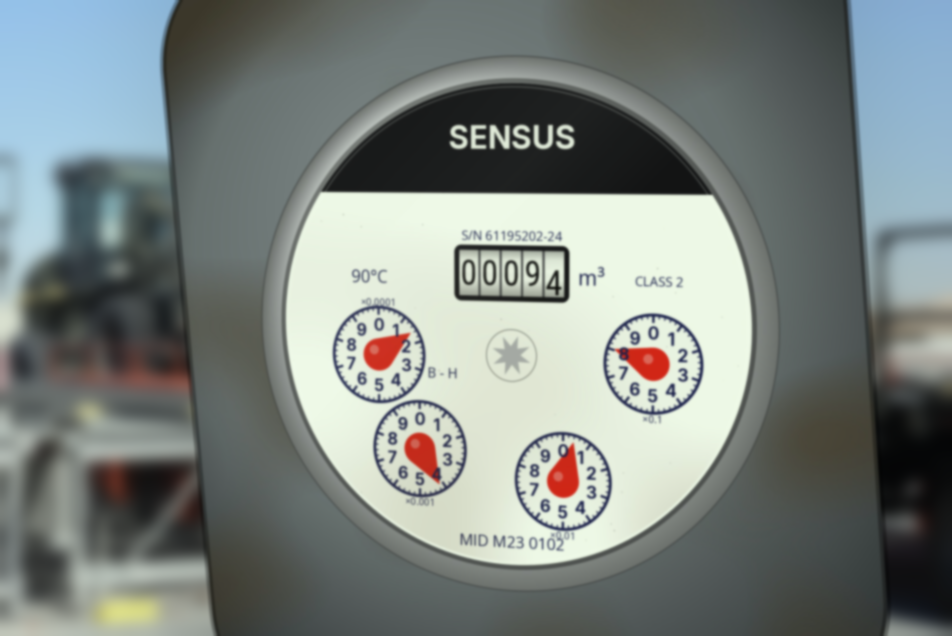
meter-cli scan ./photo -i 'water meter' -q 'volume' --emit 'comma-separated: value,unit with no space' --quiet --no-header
93.8041,m³
